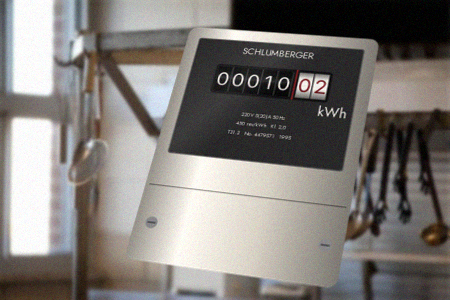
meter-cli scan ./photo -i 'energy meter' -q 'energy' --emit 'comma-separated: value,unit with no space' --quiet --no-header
10.02,kWh
